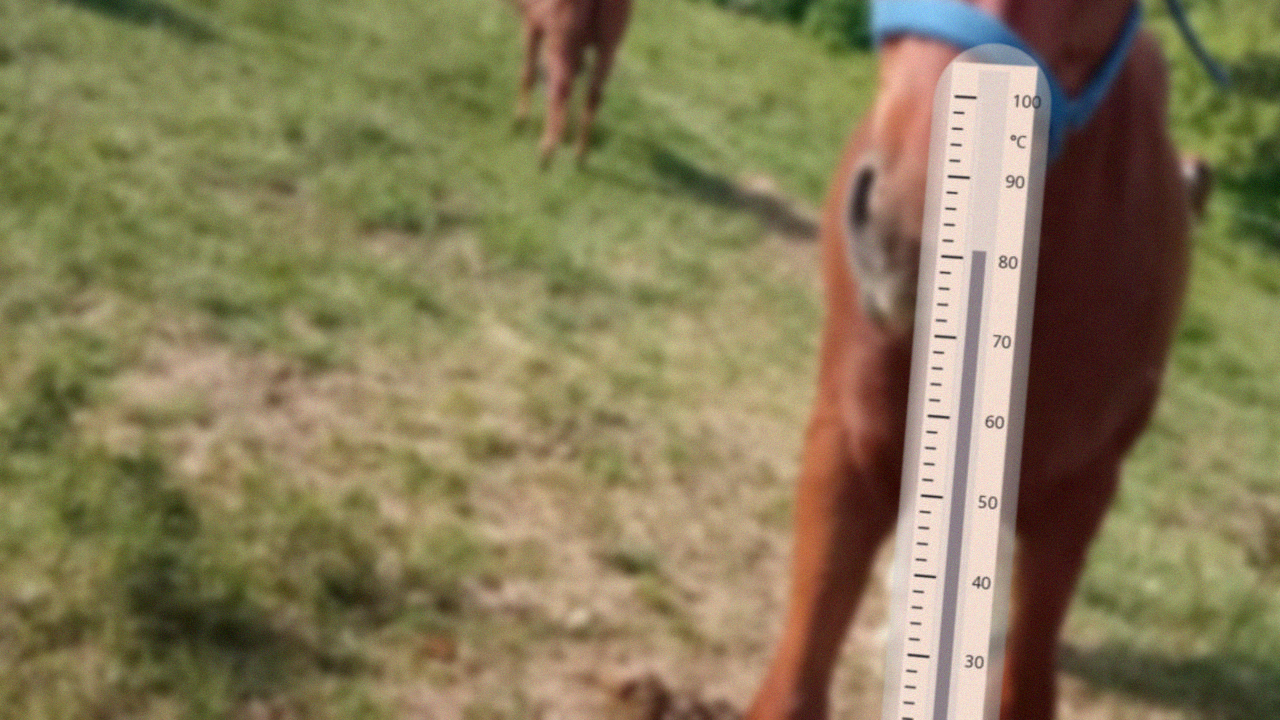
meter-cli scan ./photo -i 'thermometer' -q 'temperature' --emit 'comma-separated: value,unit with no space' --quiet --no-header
81,°C
